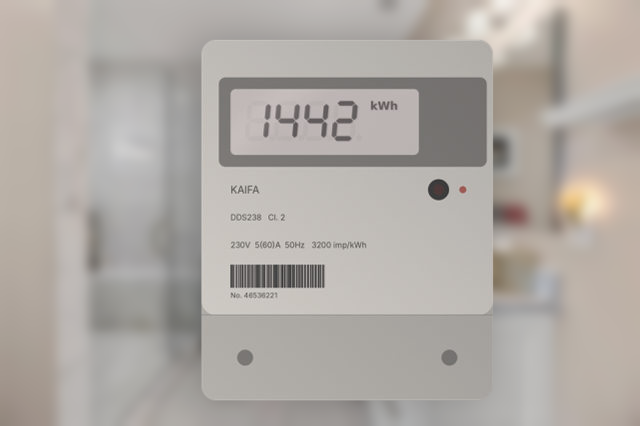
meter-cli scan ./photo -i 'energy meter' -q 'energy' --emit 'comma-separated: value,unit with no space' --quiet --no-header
1442,kWh
